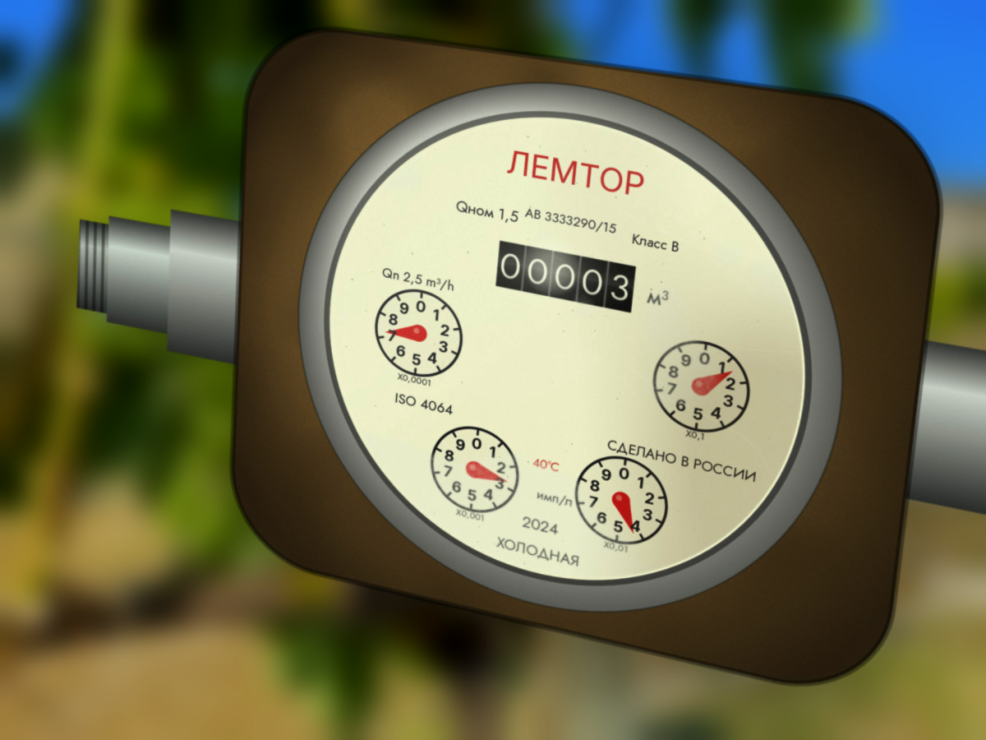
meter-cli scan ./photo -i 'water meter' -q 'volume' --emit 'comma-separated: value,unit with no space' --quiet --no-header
3.1427,m³
